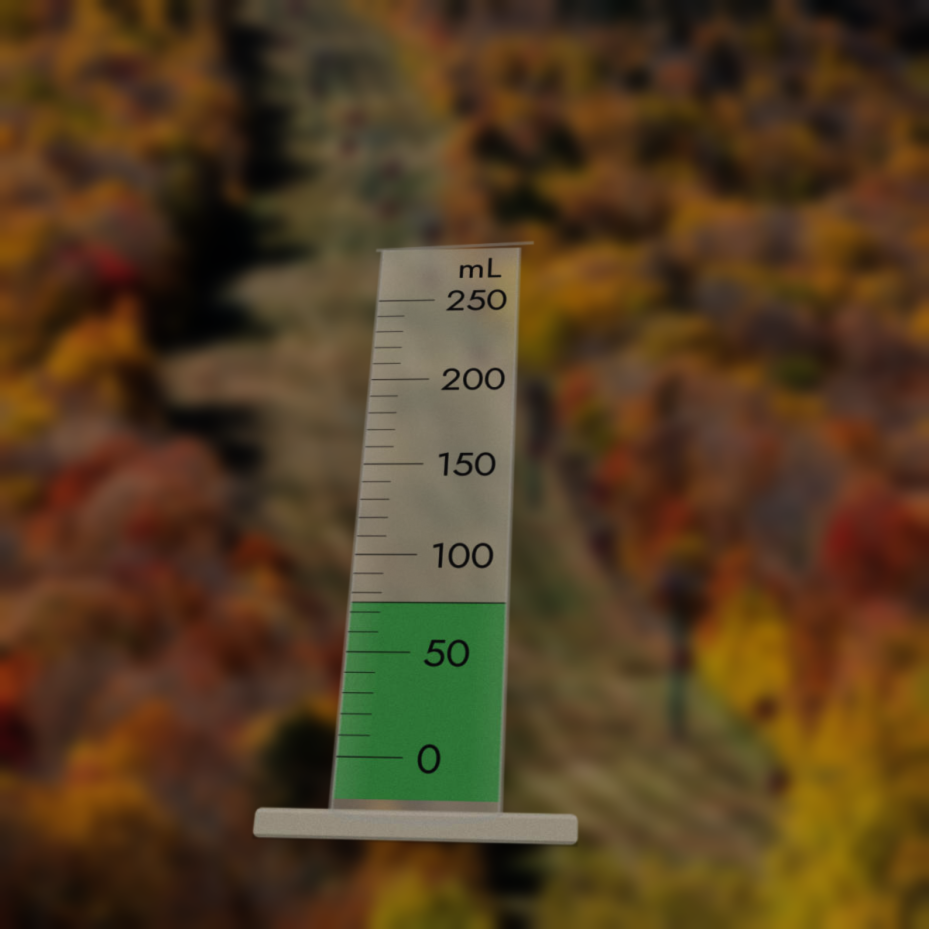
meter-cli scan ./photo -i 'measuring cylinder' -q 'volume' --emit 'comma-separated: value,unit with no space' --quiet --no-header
75,mL
